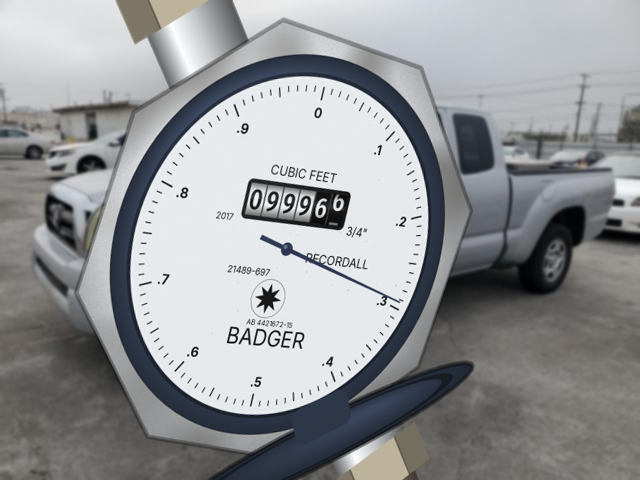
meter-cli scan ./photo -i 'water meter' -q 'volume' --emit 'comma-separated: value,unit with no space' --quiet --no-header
99966.29,ft³
